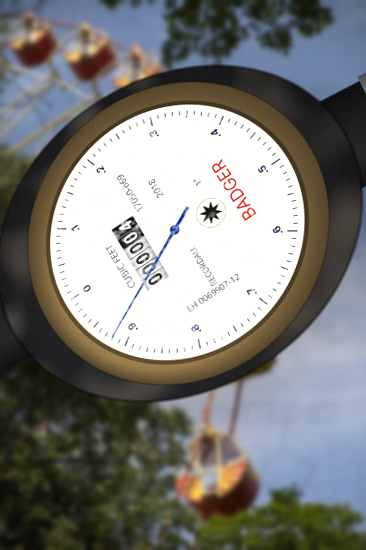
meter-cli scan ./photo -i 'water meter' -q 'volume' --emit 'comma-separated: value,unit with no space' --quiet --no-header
3.92,ft³
